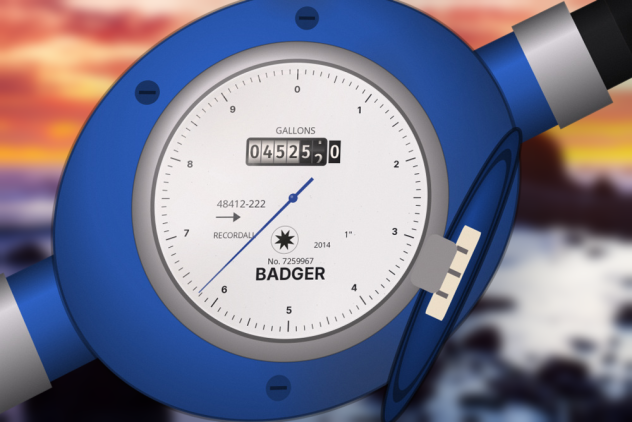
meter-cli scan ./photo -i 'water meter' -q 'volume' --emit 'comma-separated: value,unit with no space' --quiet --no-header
452516.2,gal
